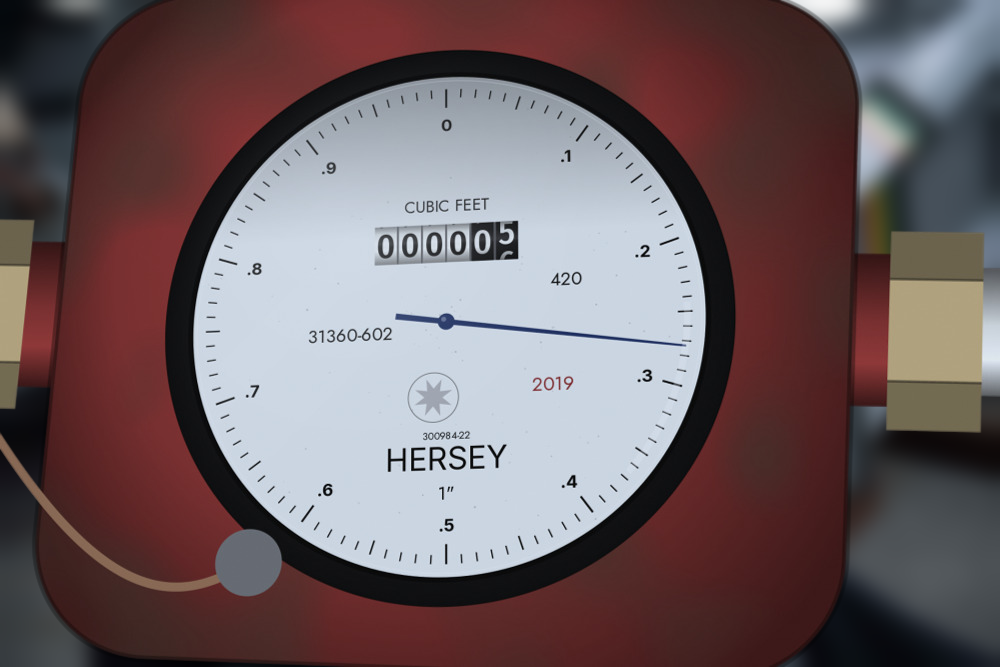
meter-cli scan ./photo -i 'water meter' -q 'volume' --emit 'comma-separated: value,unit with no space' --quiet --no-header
5.27,ft³
